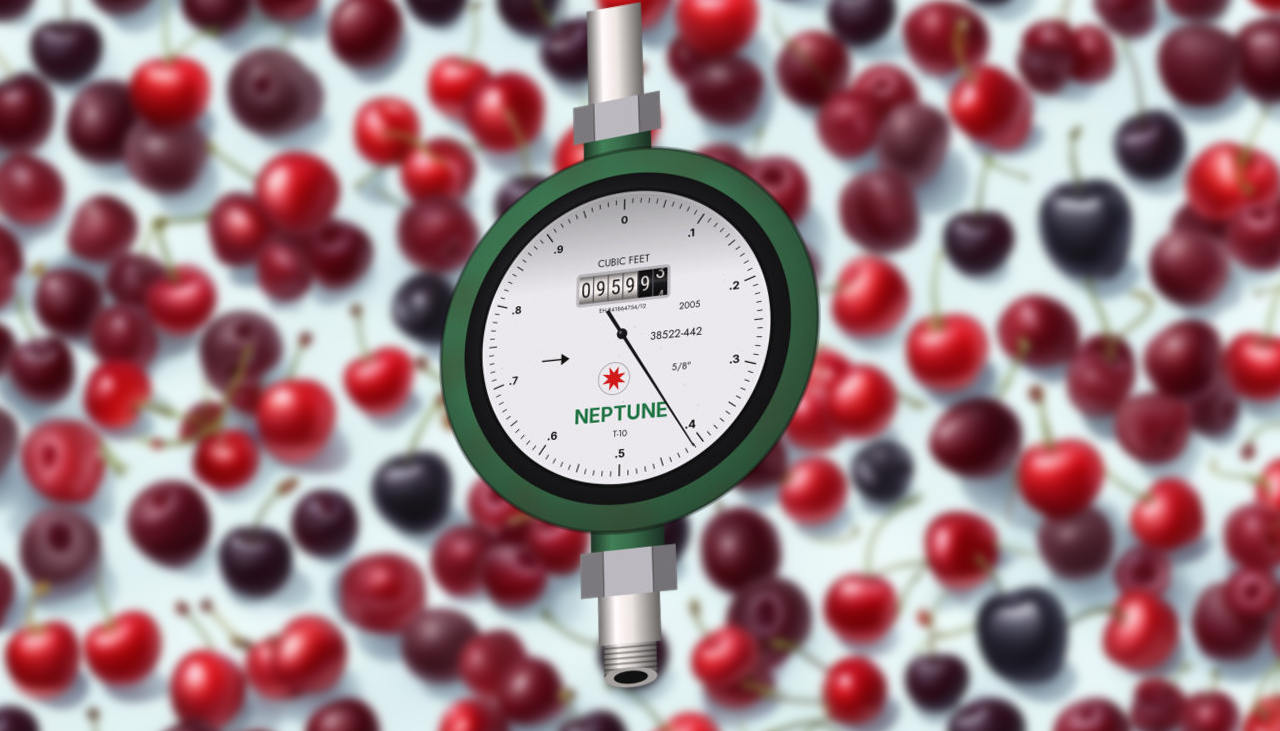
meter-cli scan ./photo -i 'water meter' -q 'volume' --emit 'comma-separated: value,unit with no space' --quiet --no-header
95993.41,ft³
